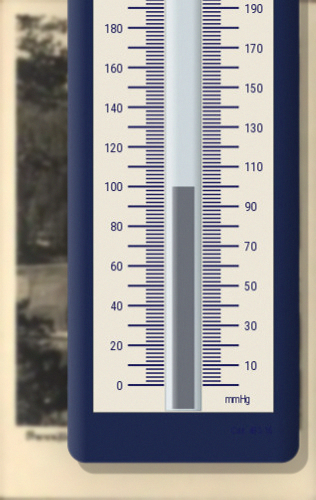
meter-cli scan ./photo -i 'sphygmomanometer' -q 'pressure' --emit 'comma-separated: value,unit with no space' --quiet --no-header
100,mmHg
